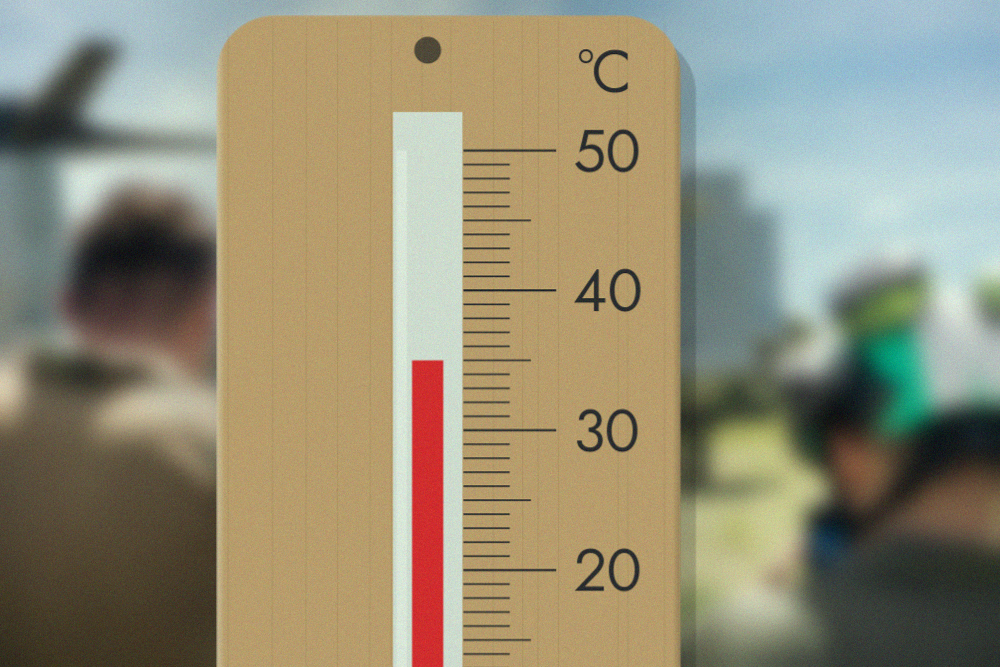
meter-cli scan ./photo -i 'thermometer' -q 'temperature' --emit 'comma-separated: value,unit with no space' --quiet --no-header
35,°C
